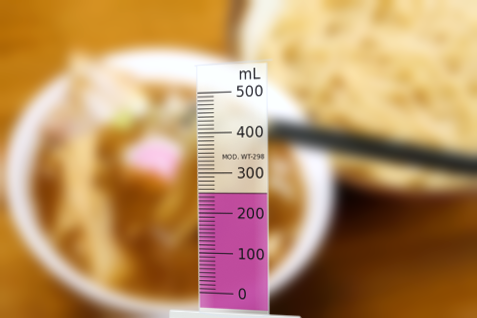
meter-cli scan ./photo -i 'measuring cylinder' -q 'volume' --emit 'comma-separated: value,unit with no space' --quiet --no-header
250,mL
